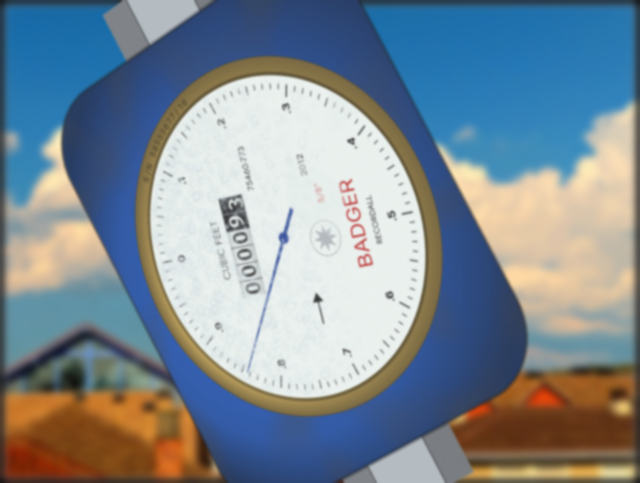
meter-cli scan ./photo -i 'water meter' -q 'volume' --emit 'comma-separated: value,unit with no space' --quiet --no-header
92.84,ft³
